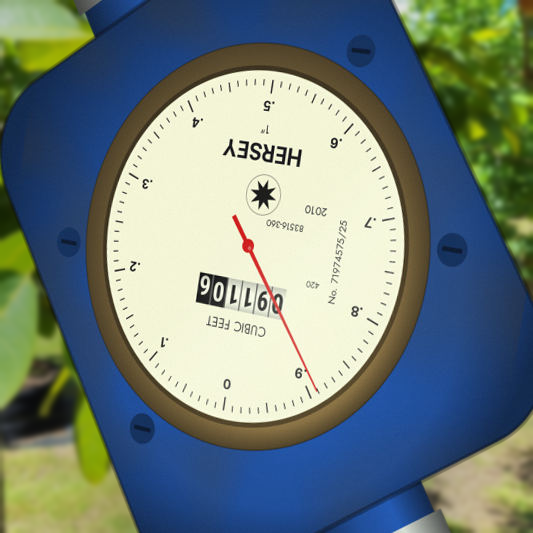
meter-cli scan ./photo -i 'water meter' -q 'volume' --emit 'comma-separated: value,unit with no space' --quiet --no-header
91105.89,ft³
